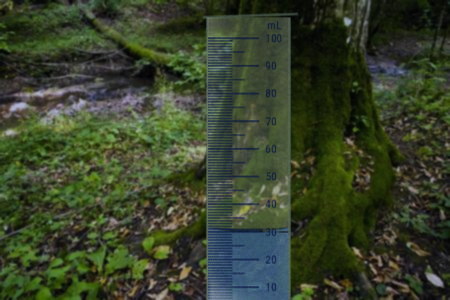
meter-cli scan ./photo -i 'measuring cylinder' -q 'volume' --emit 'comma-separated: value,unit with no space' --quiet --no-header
30,mL
